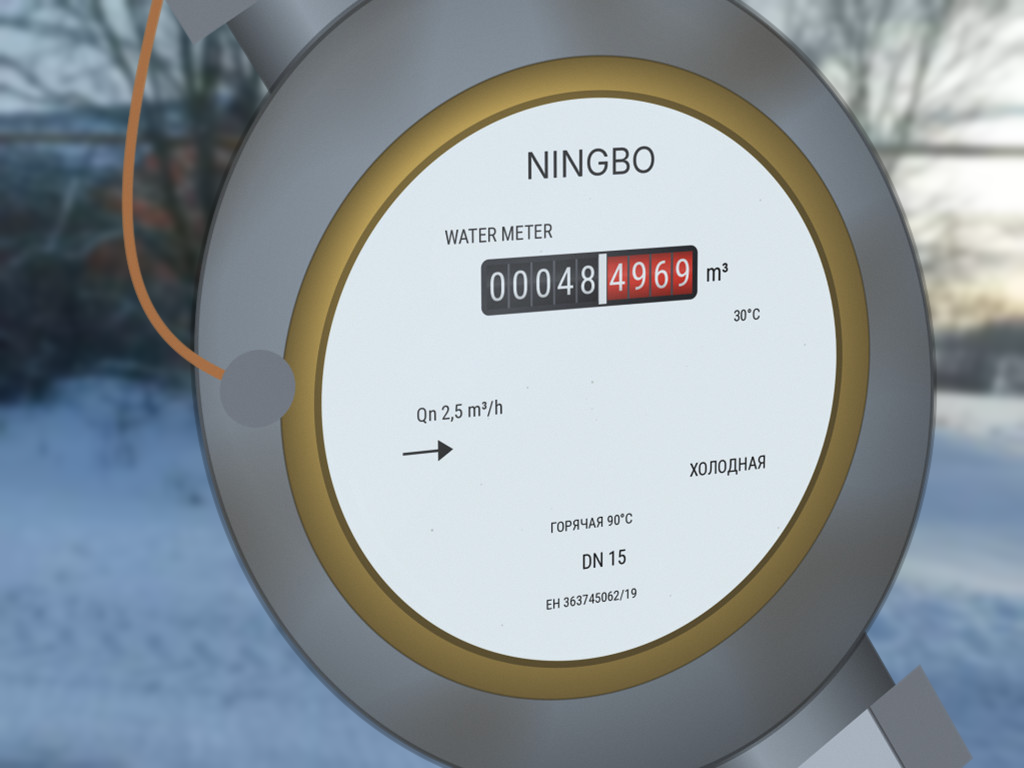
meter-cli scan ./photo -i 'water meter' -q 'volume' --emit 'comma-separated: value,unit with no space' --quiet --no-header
48.4969,m³
